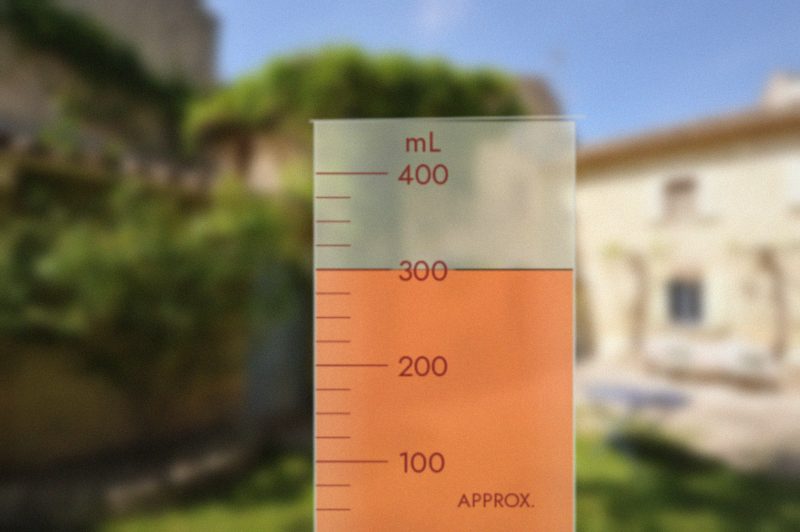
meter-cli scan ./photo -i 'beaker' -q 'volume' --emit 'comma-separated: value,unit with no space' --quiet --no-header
300,mL
